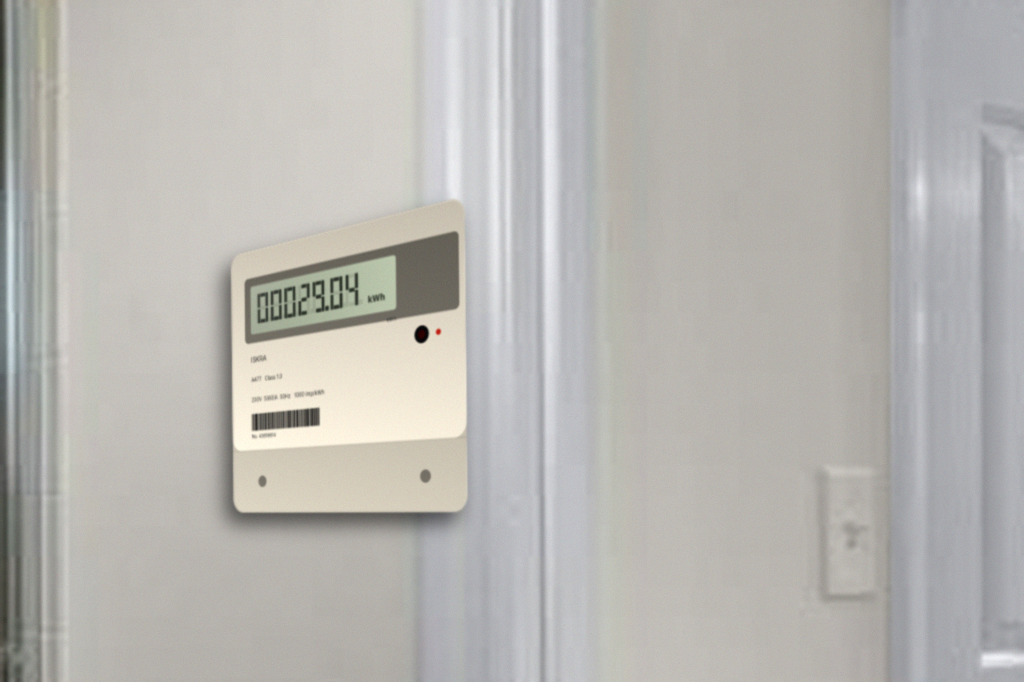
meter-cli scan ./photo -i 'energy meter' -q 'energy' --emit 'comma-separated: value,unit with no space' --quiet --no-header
29.04,kWh
